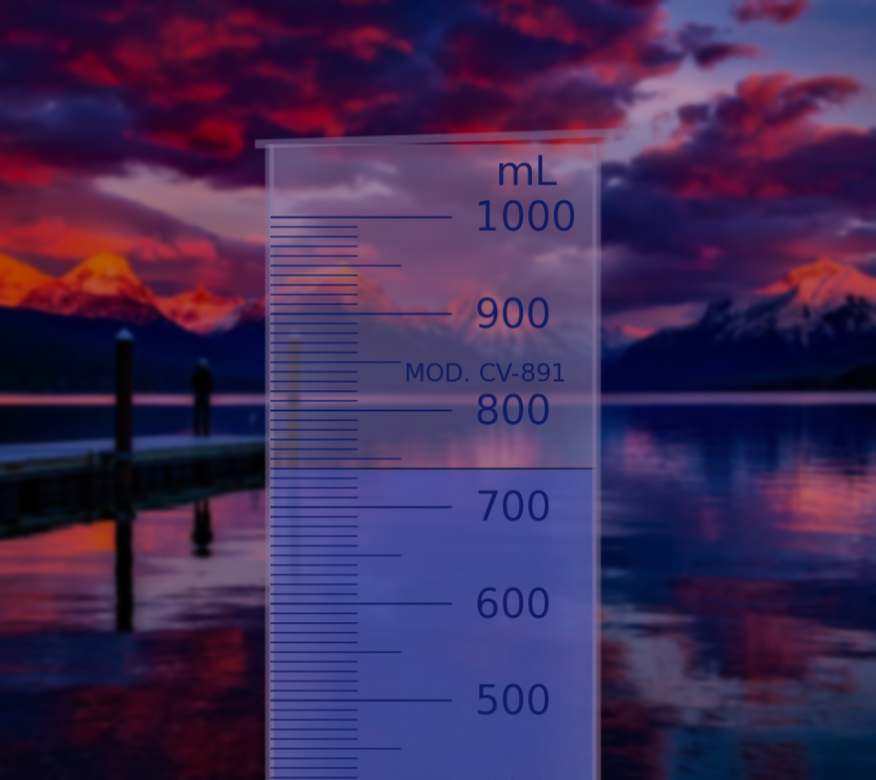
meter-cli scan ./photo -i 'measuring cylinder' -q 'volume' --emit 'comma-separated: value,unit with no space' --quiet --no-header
740,mL
